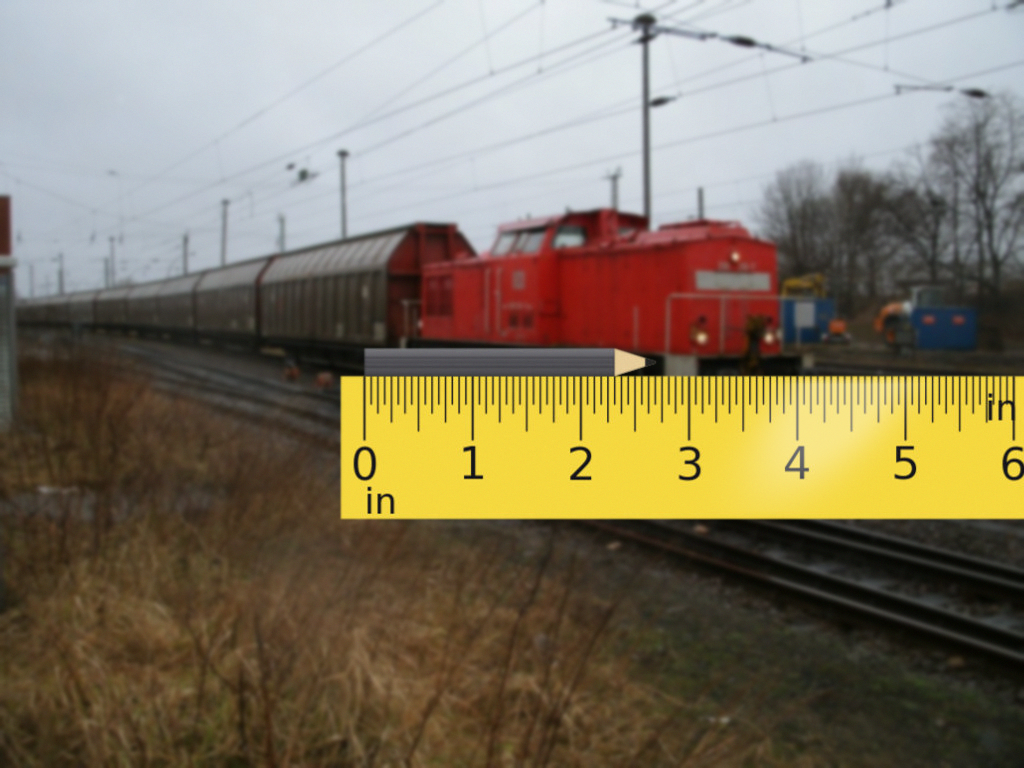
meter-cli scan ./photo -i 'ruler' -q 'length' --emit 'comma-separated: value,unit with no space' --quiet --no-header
2.6875,in
